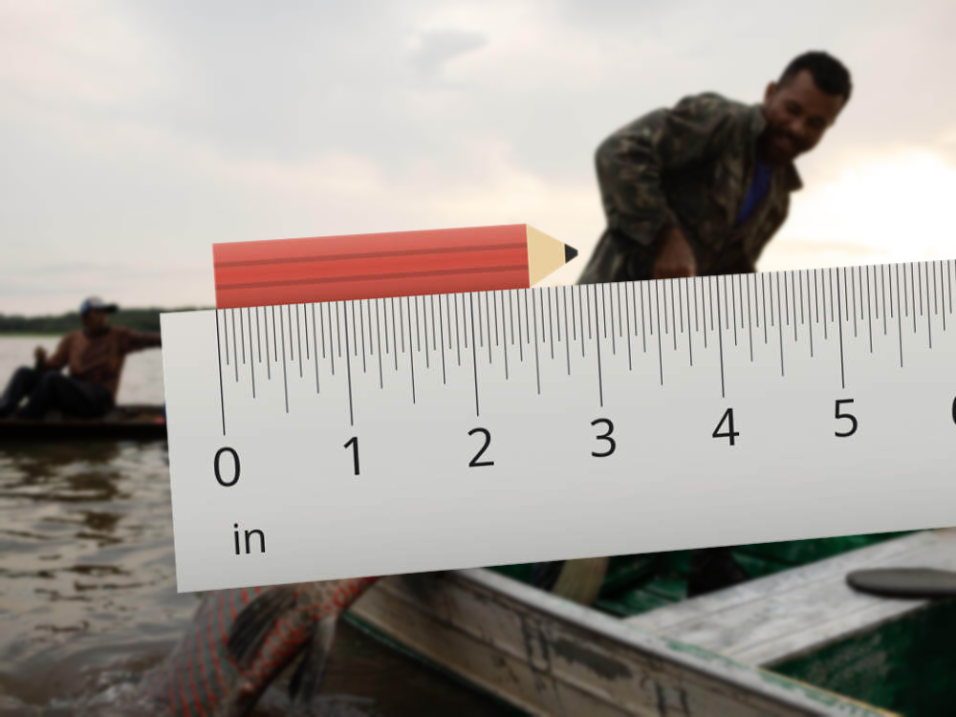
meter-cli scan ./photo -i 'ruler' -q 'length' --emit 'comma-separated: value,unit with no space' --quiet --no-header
2.875,in
